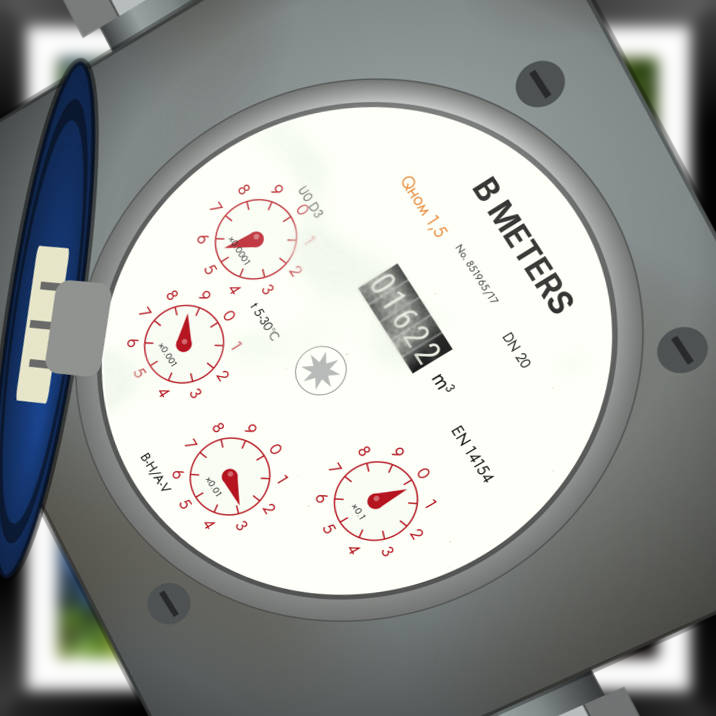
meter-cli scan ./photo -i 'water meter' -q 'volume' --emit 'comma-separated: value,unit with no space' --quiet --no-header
1622.0285,m³
